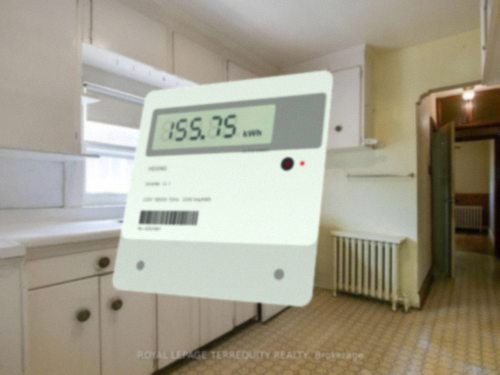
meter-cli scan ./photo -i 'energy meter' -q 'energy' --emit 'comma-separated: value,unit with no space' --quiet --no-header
155.75,kWh
